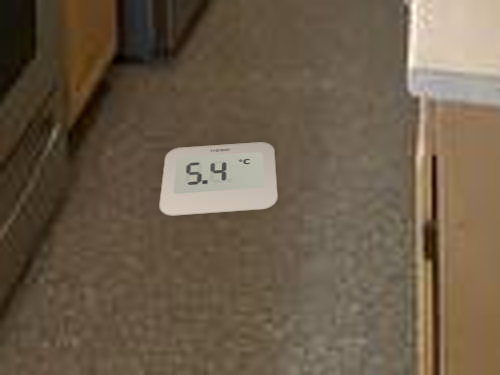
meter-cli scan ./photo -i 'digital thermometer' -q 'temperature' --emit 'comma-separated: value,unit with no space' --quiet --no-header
5.4,°C
